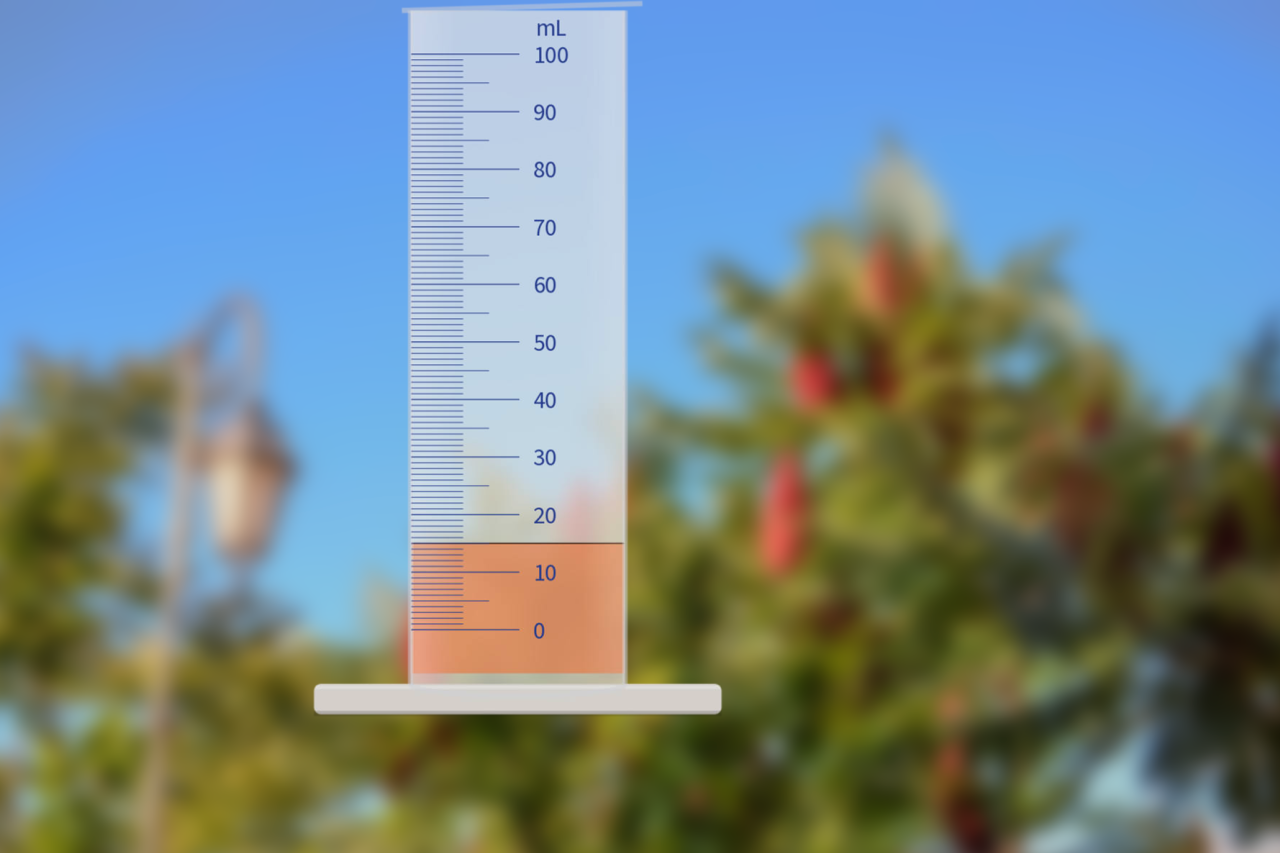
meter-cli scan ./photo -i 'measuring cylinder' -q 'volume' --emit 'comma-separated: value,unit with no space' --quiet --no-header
15,mL
